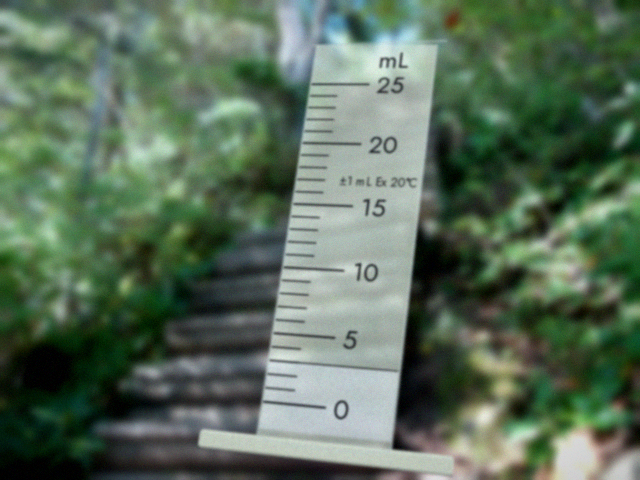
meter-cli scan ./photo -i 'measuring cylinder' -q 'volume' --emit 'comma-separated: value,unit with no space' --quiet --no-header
3,mL
